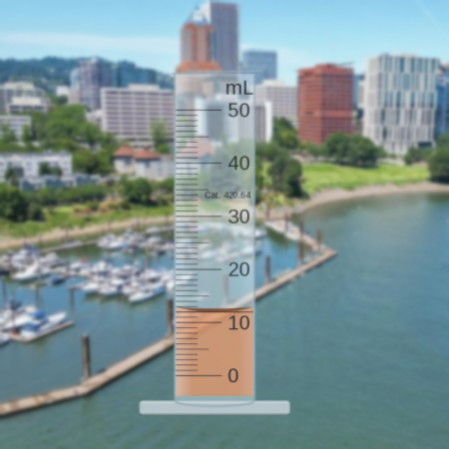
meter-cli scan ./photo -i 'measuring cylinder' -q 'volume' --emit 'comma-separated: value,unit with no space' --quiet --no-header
12,mL
